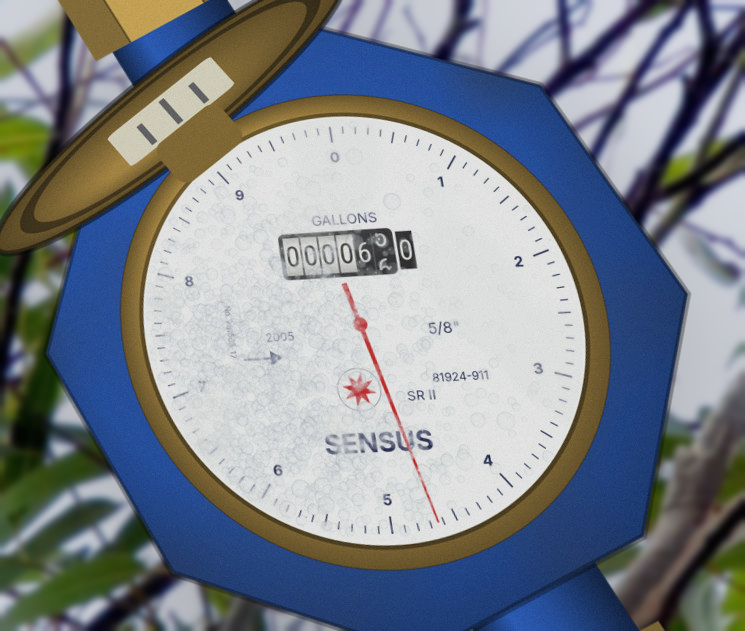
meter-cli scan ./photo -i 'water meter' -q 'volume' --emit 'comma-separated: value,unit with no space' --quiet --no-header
654.6,gal
